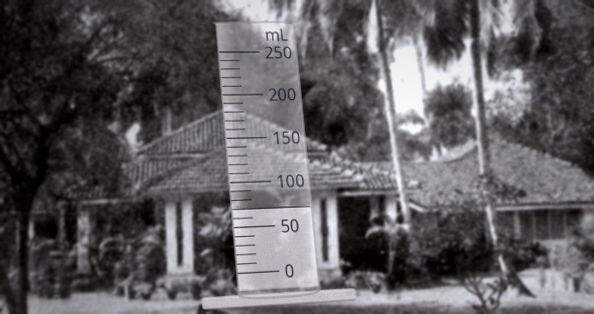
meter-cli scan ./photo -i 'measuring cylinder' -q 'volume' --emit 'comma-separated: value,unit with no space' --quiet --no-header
70,mL
